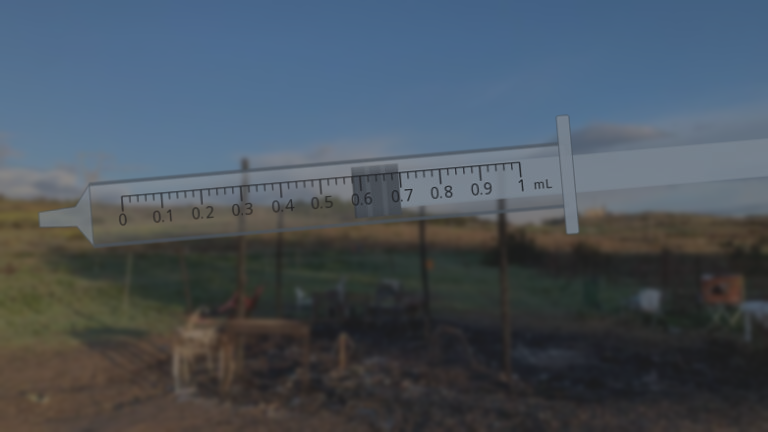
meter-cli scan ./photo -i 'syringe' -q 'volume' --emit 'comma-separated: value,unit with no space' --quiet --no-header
0.58,mL
